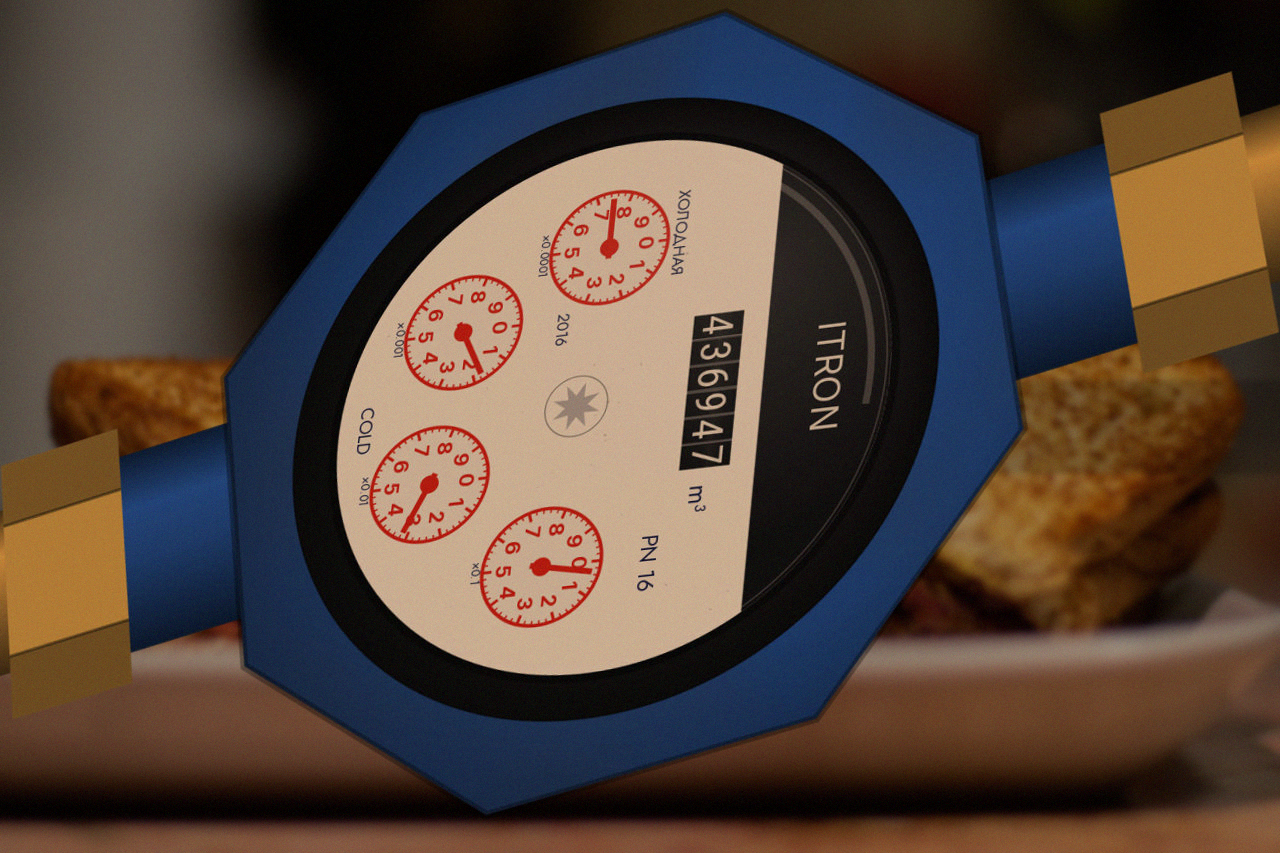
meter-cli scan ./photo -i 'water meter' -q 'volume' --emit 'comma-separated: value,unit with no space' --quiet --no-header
436947.0317,m³
